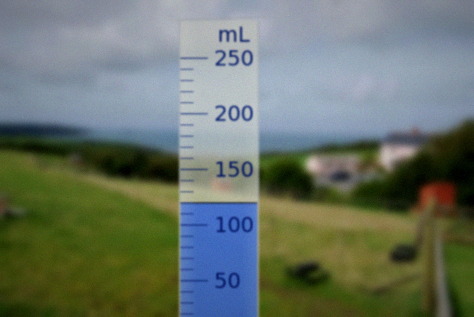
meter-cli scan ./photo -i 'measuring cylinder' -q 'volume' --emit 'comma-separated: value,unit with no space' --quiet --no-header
120,mL
